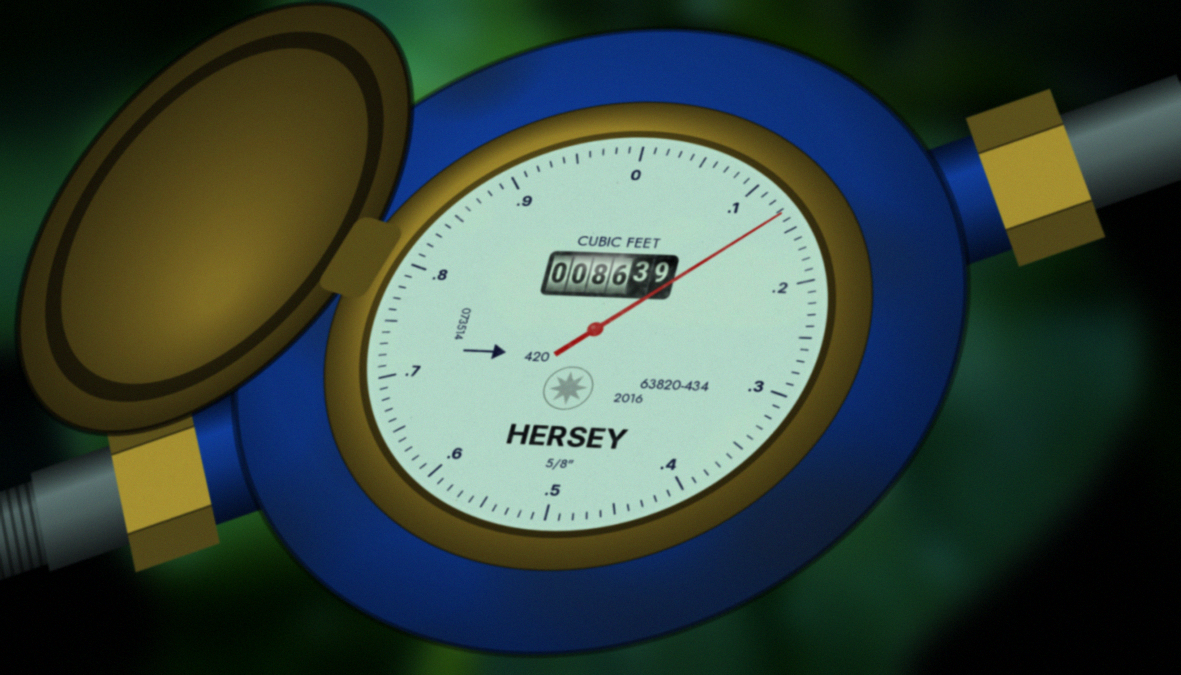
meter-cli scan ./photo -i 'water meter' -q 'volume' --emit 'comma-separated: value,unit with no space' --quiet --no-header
8639.13,ft³
